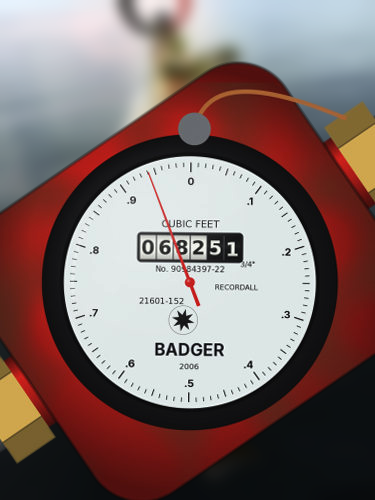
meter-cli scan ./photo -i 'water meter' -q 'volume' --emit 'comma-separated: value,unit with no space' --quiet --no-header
68250.94,ft³
